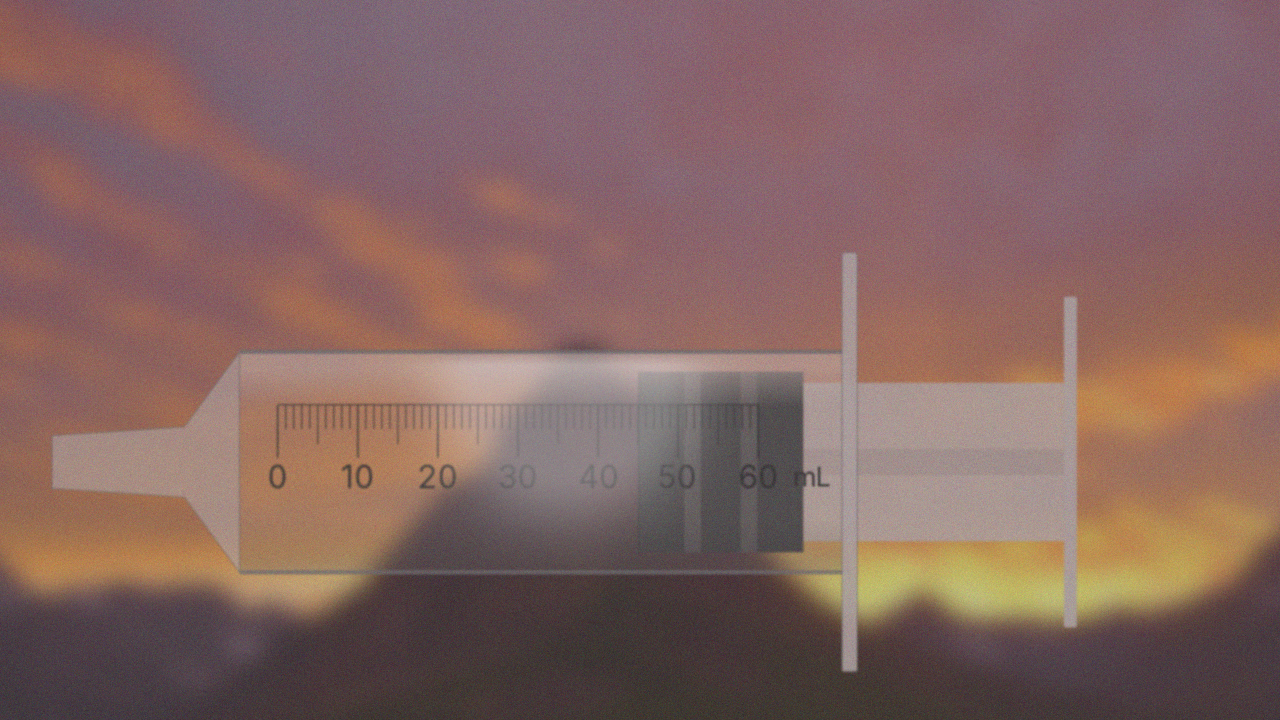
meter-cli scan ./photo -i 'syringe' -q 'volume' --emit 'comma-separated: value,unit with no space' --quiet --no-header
45,mL
